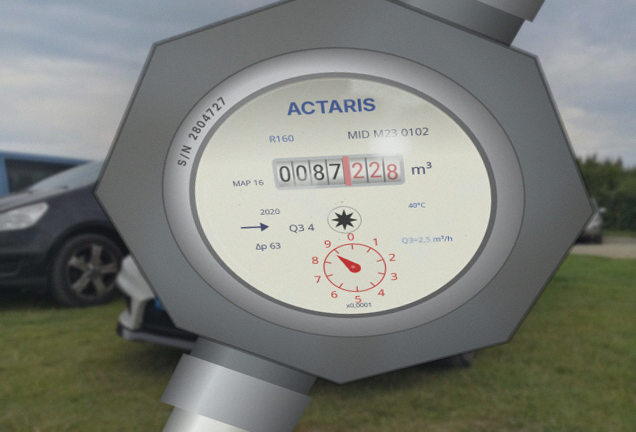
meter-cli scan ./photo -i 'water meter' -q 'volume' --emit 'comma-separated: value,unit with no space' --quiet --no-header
87.2278,m³
